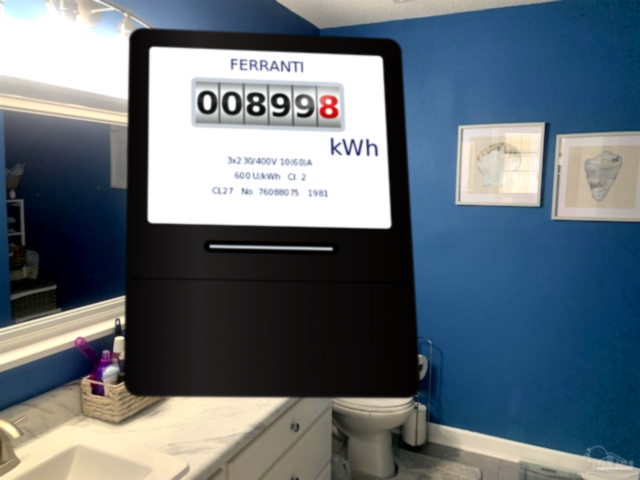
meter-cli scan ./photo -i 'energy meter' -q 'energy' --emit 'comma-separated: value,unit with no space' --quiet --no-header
899.8,kWh
